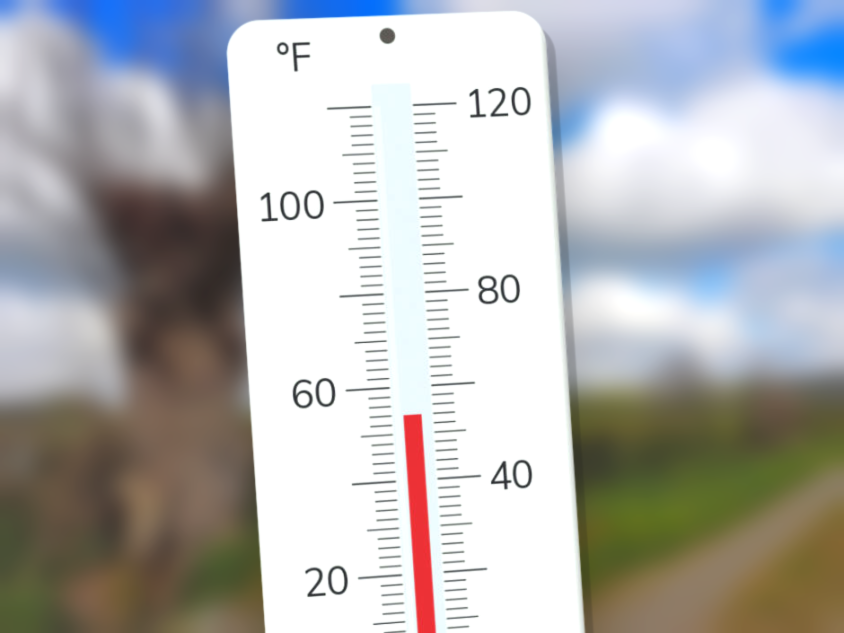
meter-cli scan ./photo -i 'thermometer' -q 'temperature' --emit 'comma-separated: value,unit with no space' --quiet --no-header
54,°F
